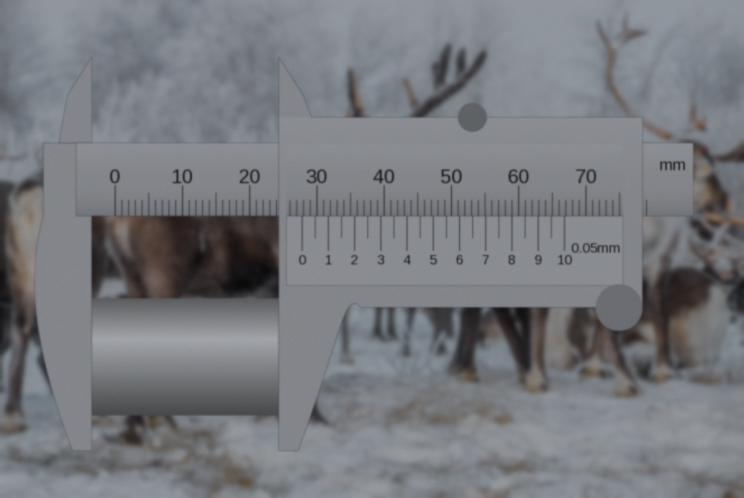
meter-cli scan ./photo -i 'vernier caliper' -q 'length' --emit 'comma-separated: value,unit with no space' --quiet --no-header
27.8,mm
